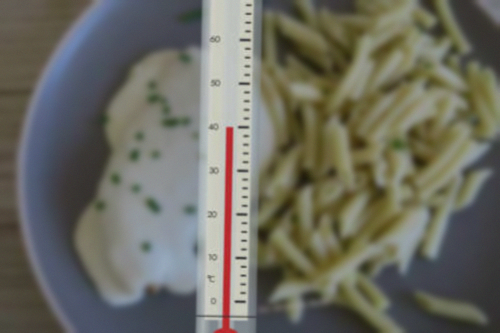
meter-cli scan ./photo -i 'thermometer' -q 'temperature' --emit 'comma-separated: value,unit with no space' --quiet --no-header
40,°C
